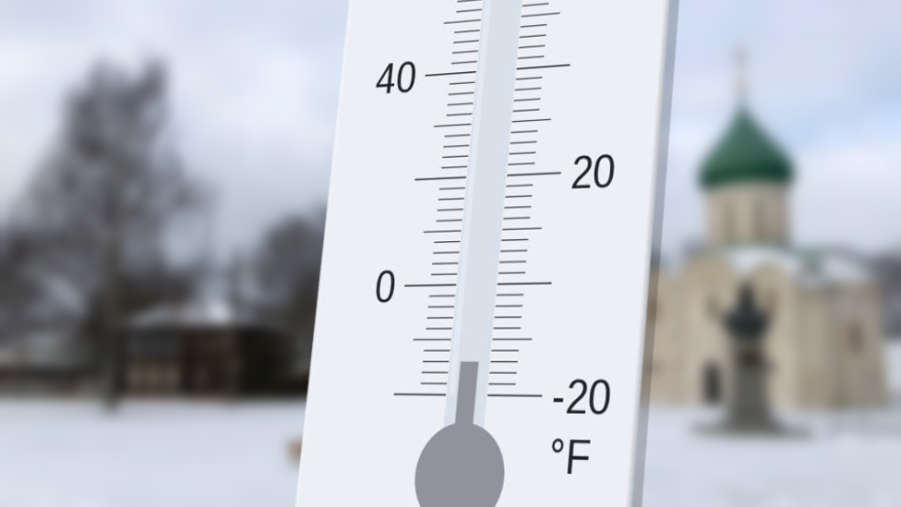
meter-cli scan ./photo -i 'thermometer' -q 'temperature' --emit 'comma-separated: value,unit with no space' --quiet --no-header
-14,°F
